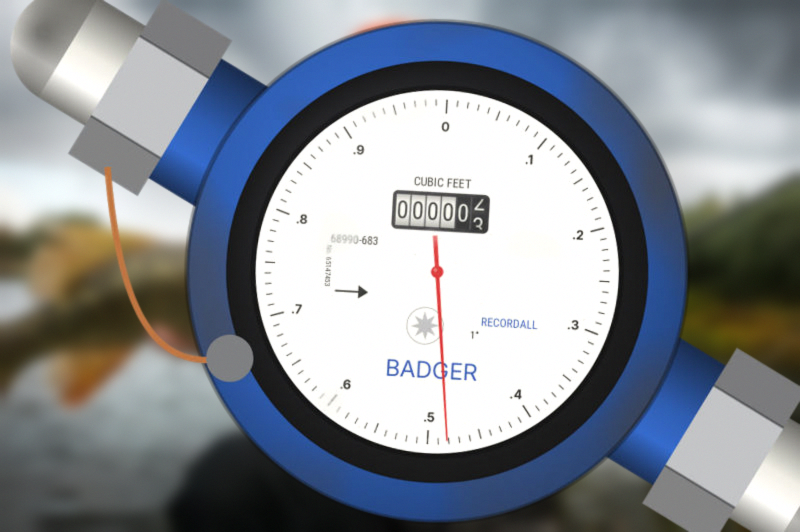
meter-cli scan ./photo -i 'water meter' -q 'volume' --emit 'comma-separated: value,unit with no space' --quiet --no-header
2.48,ft³
